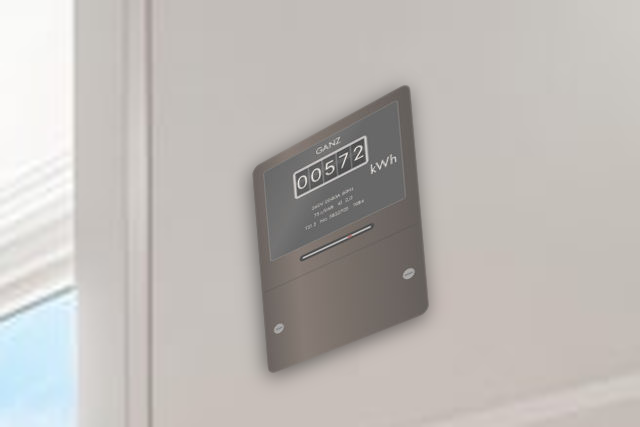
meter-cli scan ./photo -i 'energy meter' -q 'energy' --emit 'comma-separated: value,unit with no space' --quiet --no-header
572,kWh
